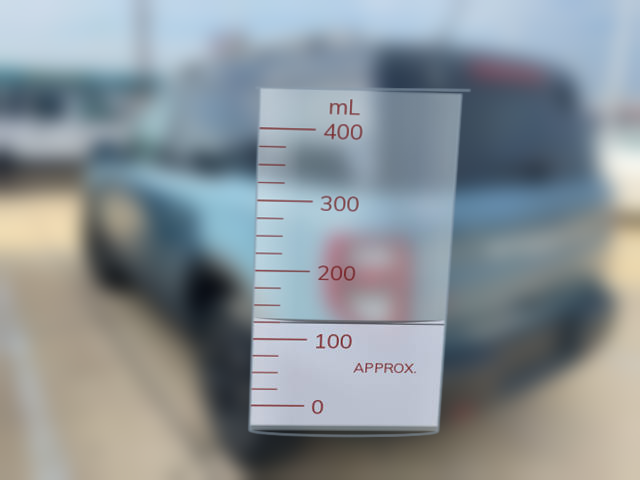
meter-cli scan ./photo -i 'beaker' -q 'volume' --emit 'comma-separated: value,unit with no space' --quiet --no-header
125,mL
